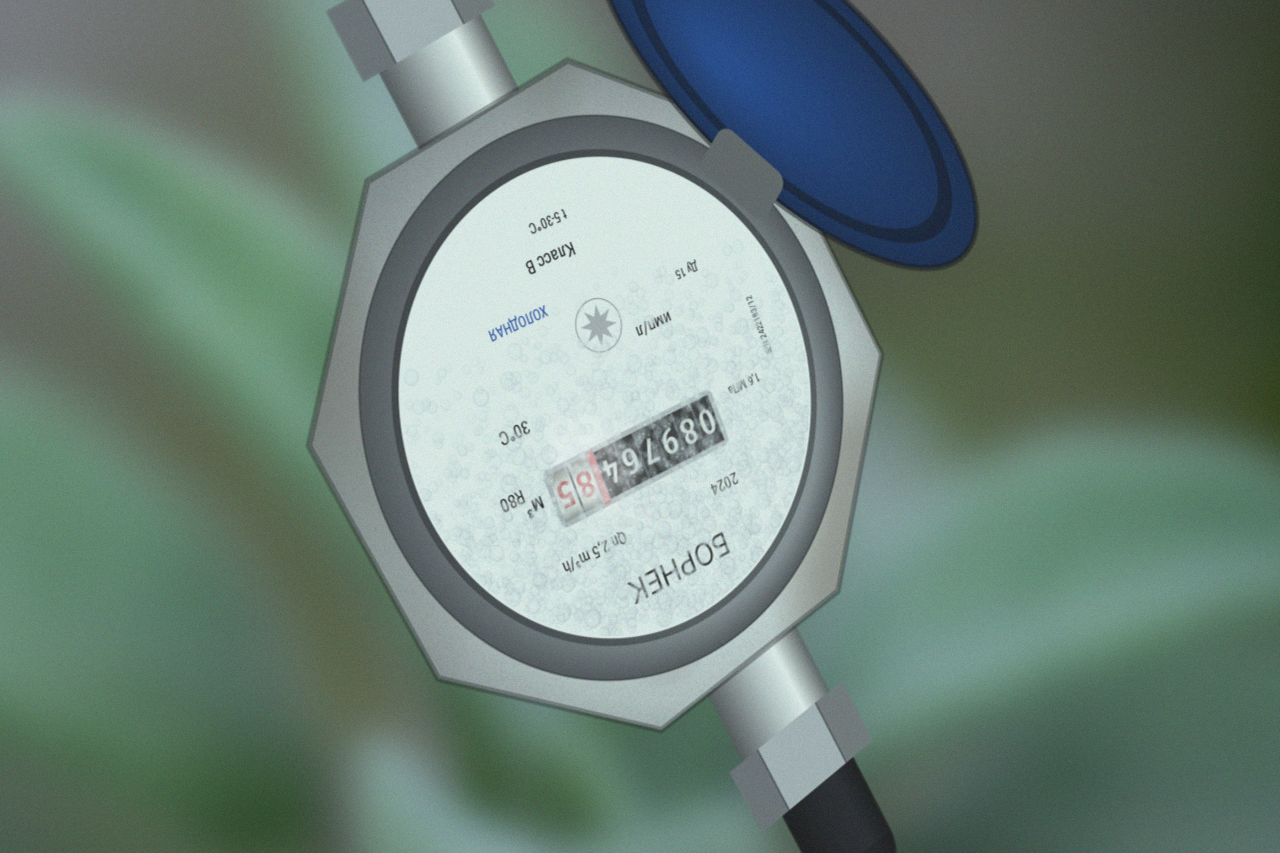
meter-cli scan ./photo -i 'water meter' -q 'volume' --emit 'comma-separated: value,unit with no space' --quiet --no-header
89764.85,m³
